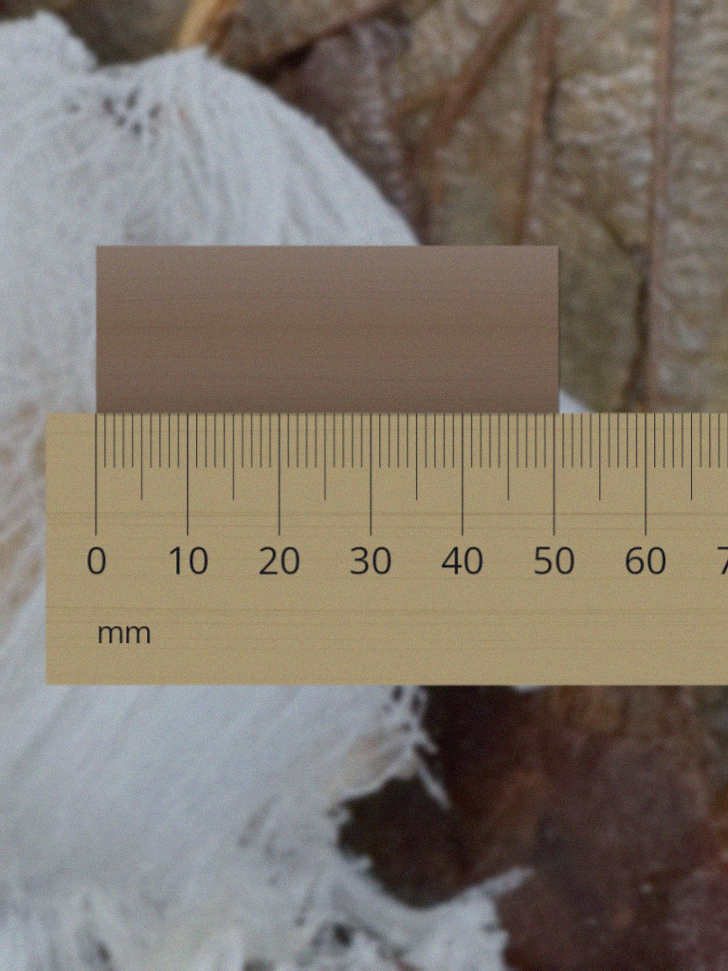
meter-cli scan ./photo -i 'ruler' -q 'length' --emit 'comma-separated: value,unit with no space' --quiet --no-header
50.5,mm
